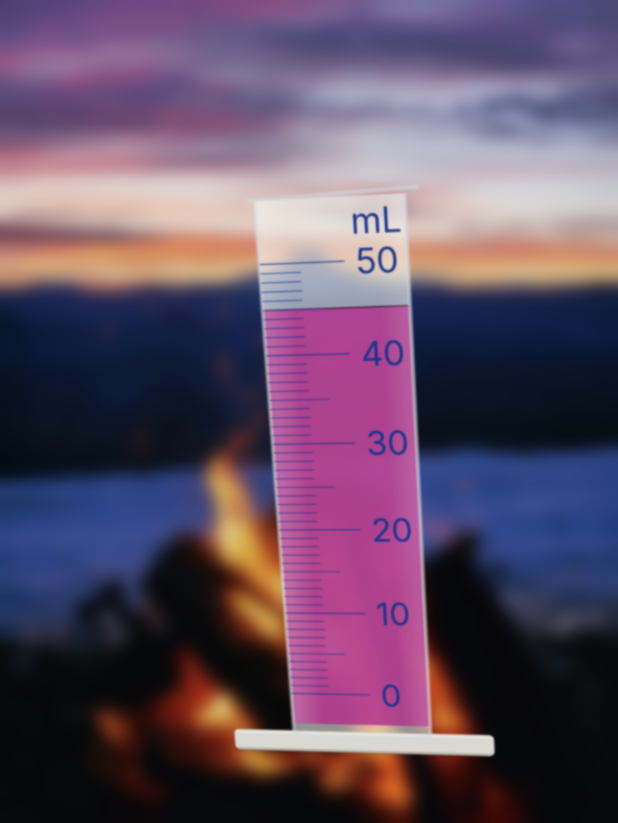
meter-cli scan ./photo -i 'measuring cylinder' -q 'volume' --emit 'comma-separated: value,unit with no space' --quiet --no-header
45,mL
